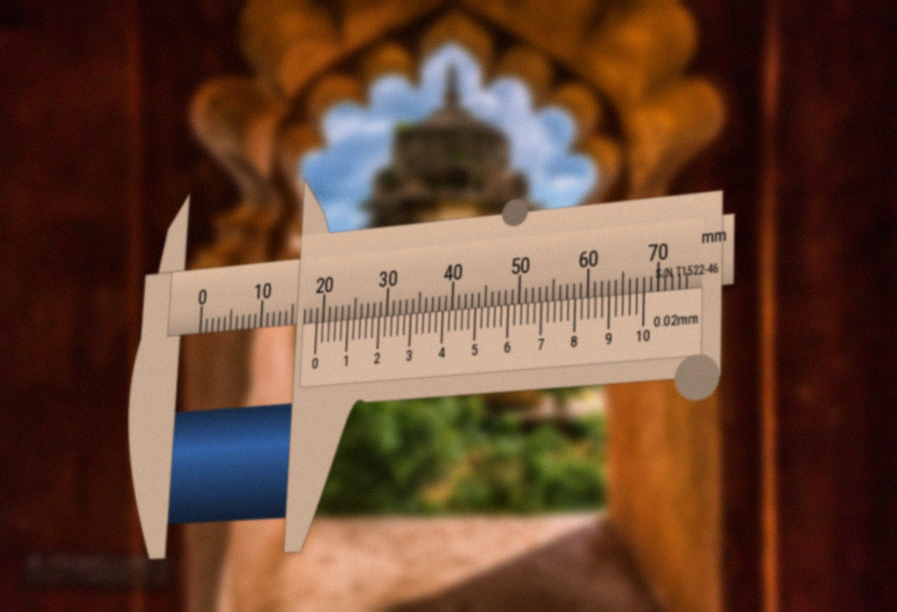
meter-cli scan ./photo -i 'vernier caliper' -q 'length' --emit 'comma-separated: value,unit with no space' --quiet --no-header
19.0,mm
